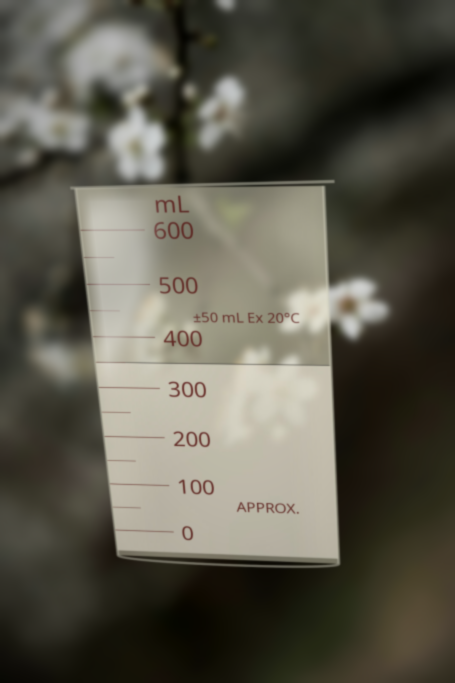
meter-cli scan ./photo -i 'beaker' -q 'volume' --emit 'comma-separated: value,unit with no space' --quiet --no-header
350,mL
